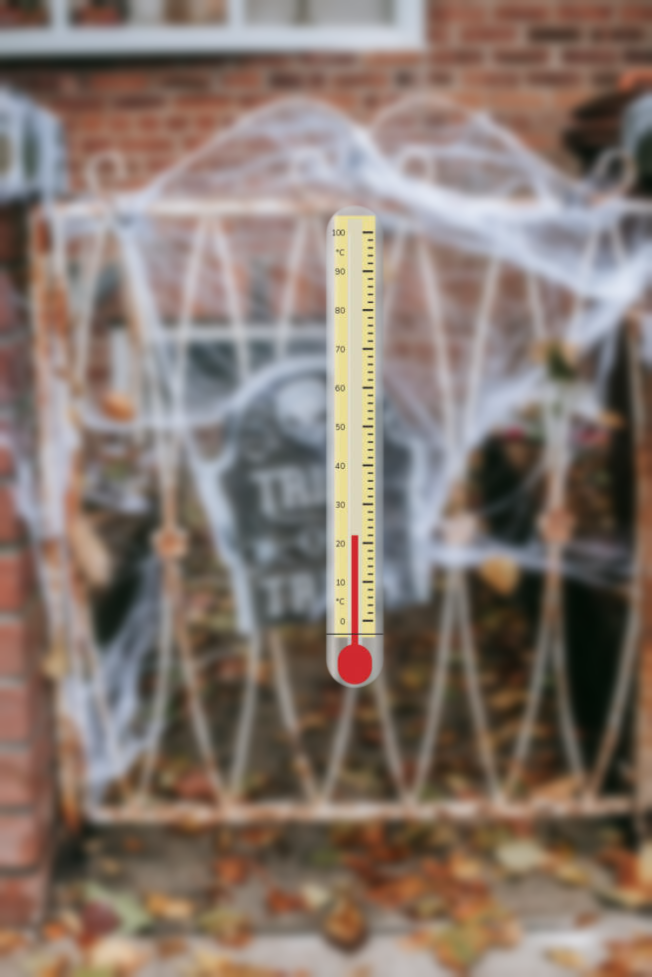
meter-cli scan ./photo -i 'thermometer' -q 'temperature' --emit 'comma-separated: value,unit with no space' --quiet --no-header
22,°C
